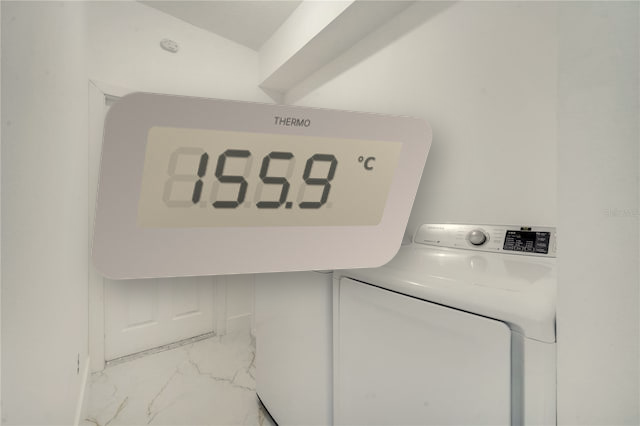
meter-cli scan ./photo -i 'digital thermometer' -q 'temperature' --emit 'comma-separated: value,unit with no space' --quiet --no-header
155.9,°C
